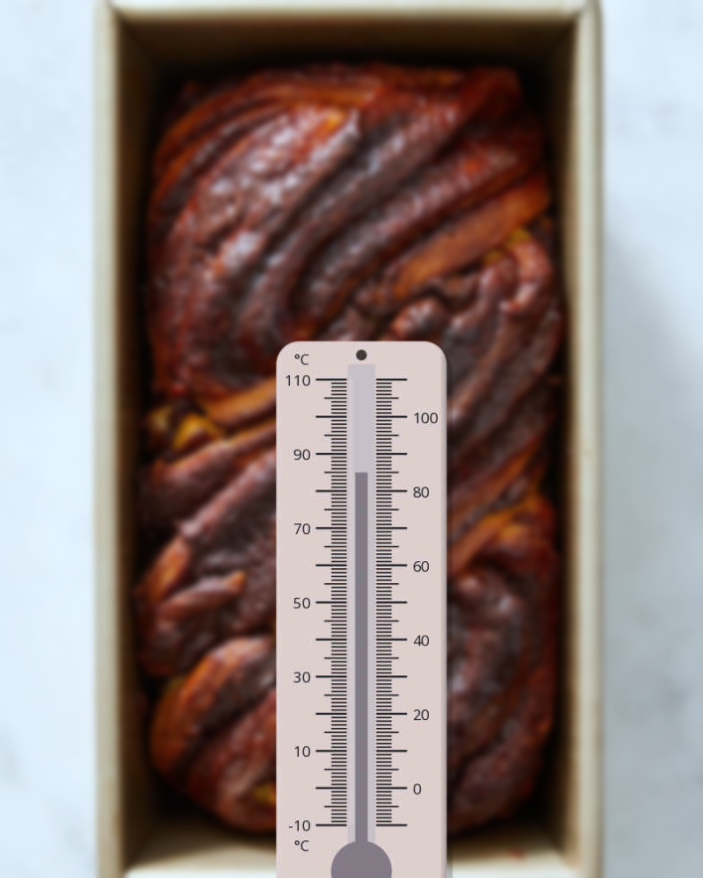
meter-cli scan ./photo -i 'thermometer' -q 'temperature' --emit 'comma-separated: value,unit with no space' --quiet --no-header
85,°C
